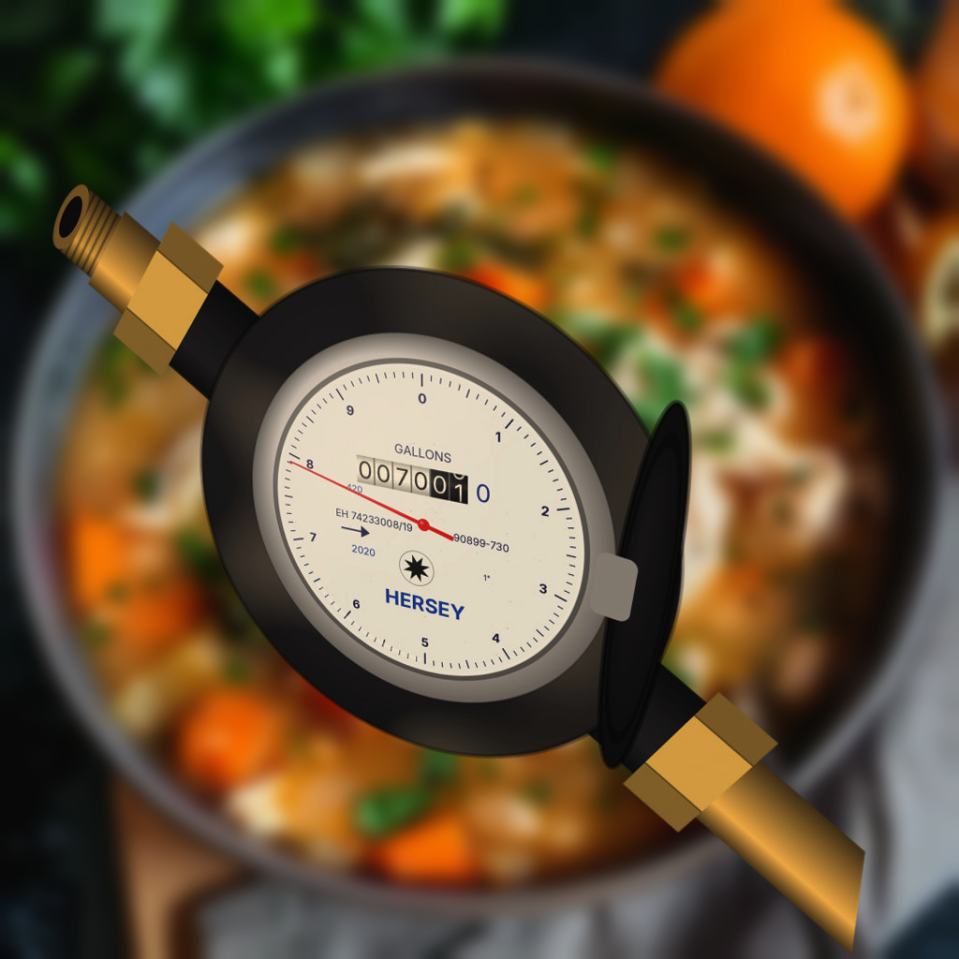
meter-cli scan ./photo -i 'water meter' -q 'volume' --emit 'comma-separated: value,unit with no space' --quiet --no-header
70007.9,gal
